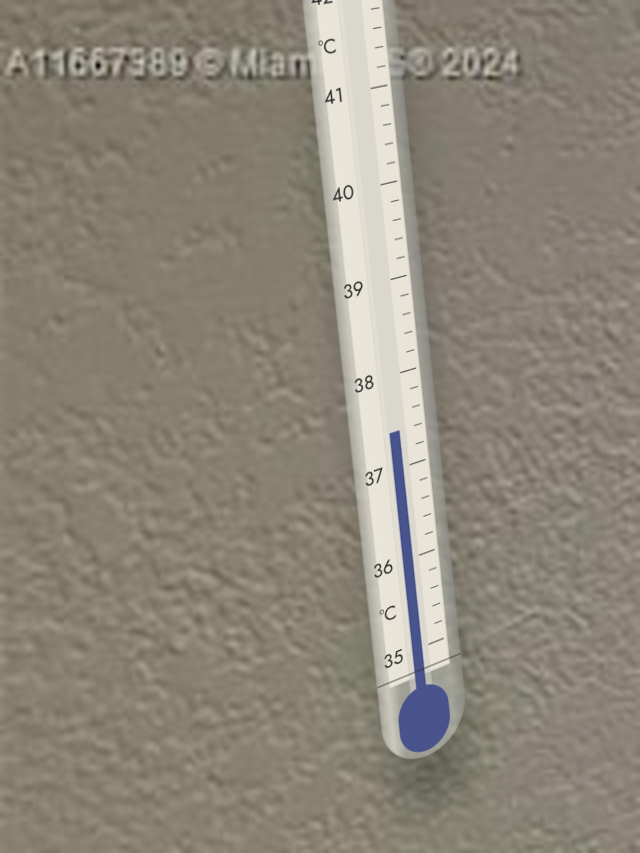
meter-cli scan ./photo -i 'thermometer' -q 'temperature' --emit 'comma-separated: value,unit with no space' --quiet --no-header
37.4,°C
